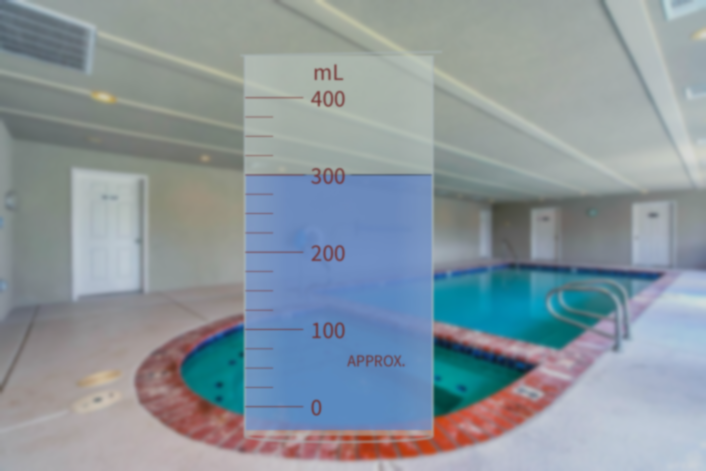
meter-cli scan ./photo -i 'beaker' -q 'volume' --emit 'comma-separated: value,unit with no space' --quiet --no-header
300,mL
